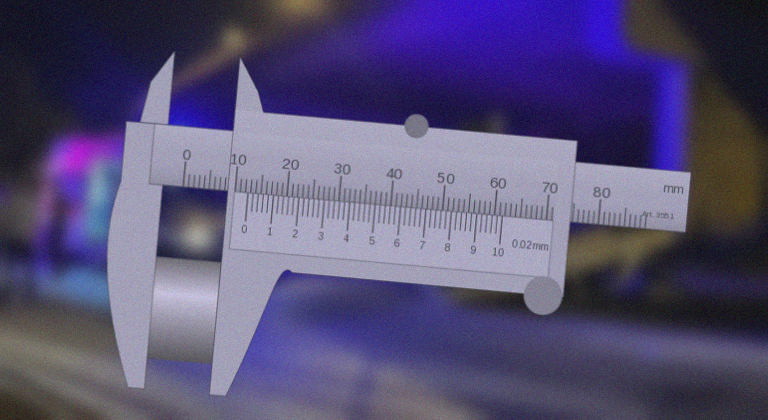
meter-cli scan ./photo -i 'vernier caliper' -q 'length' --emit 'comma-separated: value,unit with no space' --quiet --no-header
12.5,mm
